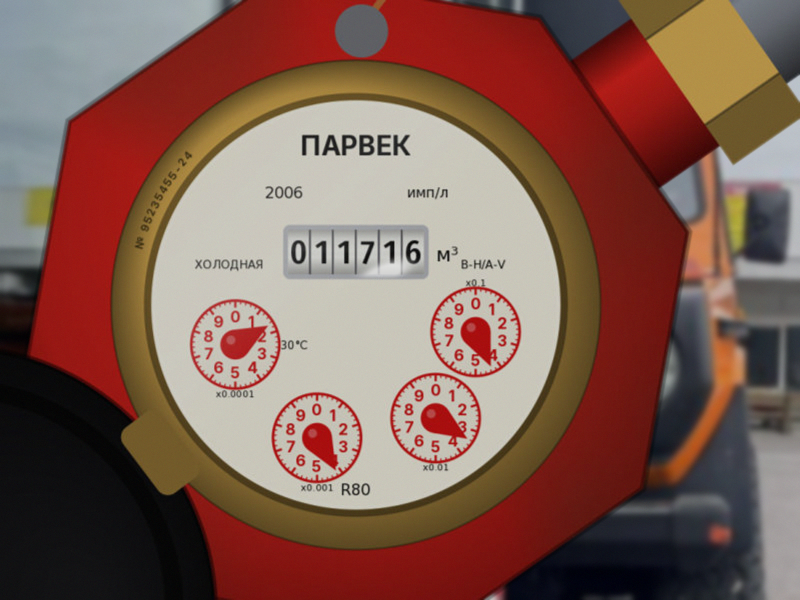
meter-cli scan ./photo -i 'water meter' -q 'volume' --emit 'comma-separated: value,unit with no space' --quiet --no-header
11716.4341,m³
